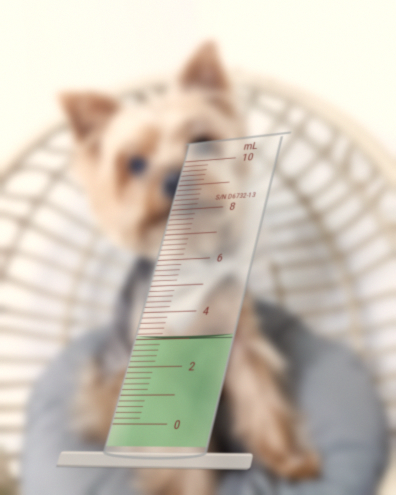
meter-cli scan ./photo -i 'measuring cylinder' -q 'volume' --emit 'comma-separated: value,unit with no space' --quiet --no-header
3,mL
